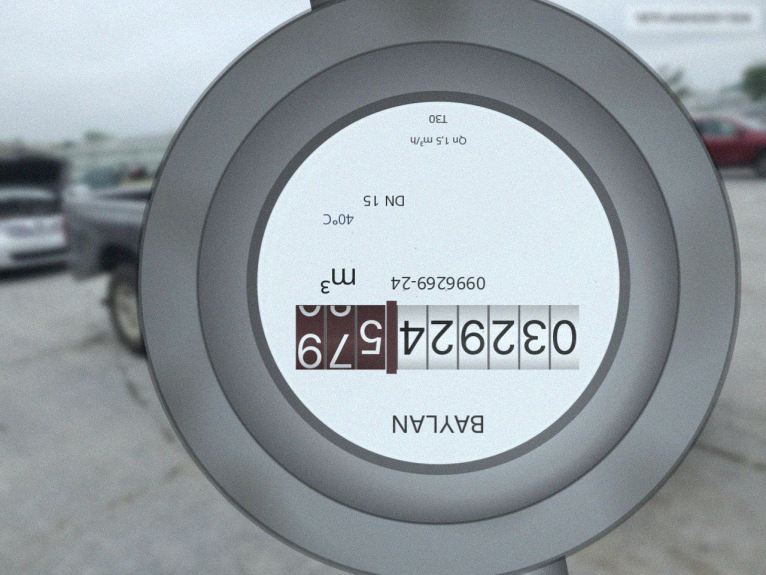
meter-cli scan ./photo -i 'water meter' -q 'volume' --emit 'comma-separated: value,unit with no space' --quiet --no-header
32924.579,m³
